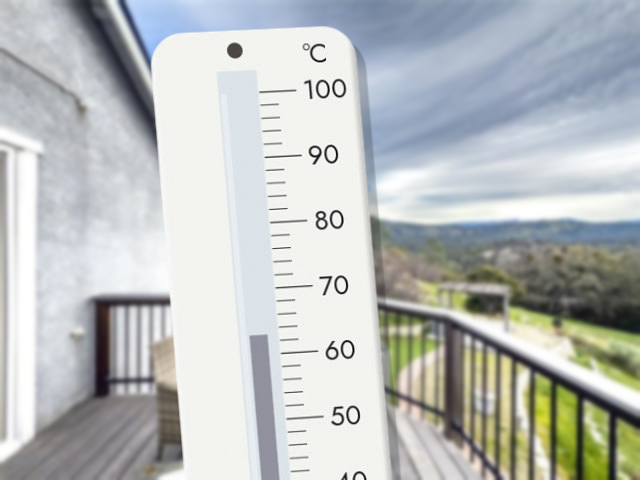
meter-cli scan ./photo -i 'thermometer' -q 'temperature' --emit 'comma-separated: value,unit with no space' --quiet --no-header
63,°C
